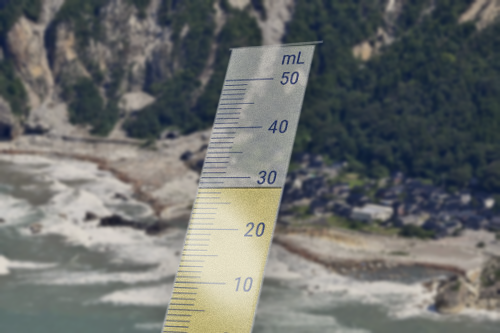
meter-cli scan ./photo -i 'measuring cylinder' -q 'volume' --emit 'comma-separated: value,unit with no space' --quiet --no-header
28,mL
